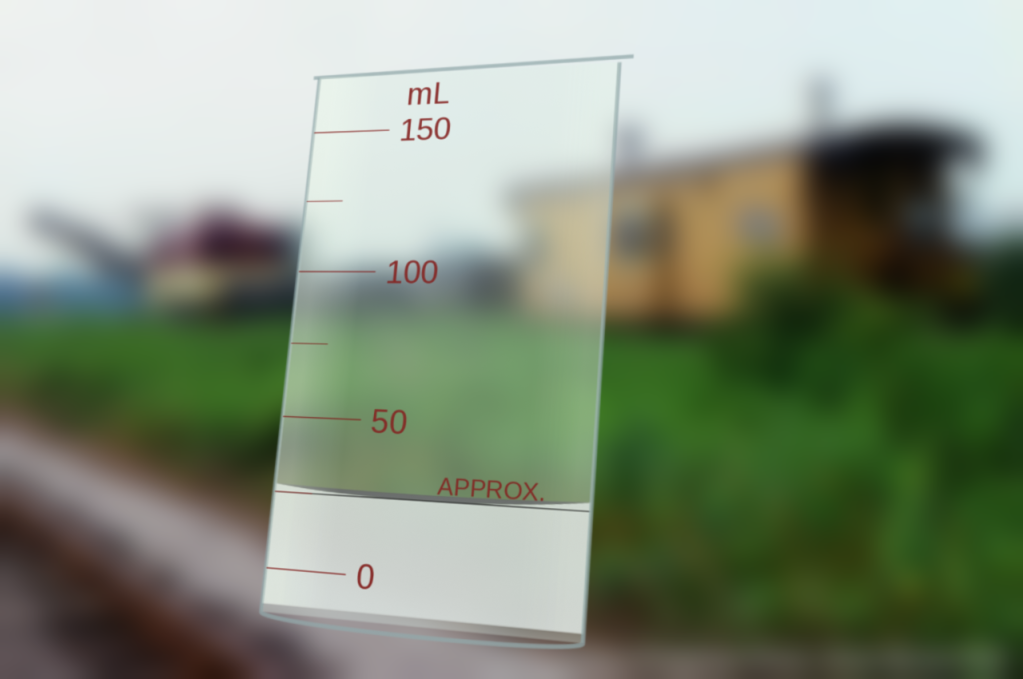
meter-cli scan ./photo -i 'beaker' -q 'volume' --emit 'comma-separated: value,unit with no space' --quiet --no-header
25,mL
